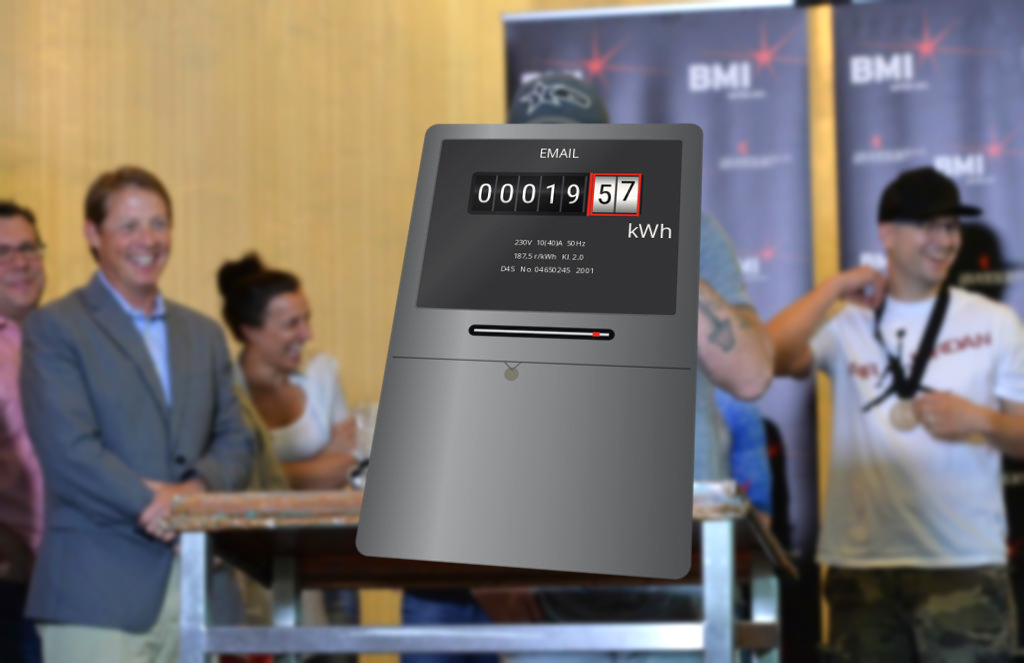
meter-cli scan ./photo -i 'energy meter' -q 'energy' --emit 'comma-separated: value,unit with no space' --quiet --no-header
19.57,kWh
